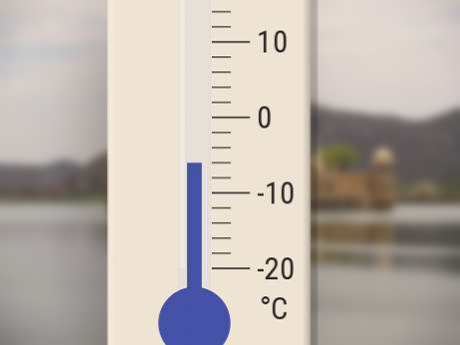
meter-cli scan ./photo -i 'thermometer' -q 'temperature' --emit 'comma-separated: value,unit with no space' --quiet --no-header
-6,°C
